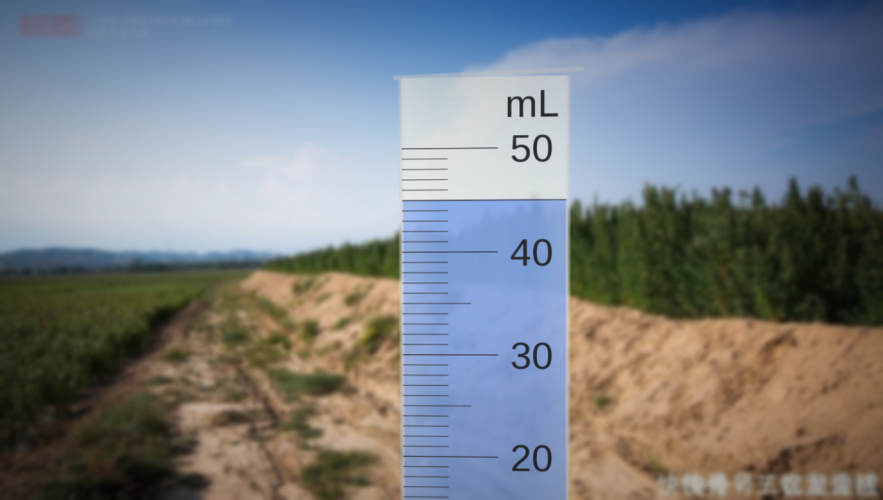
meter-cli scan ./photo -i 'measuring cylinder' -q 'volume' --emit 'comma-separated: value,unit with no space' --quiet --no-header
45,mL
